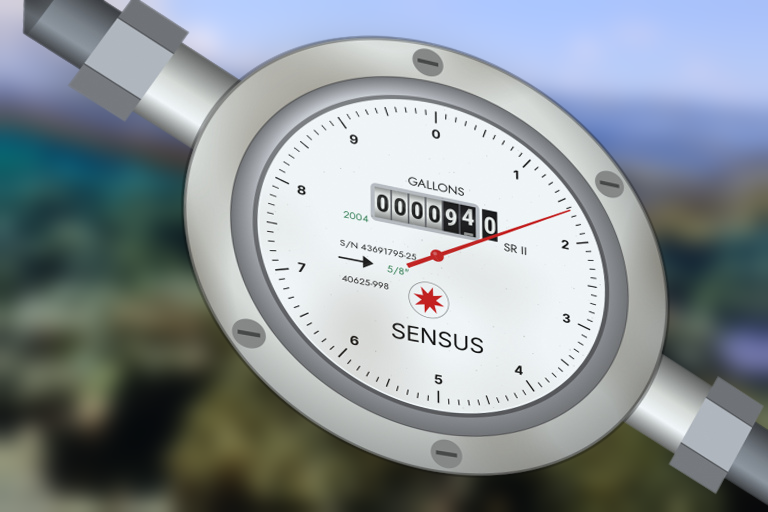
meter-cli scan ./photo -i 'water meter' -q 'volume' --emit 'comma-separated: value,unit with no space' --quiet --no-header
941.6,gal
